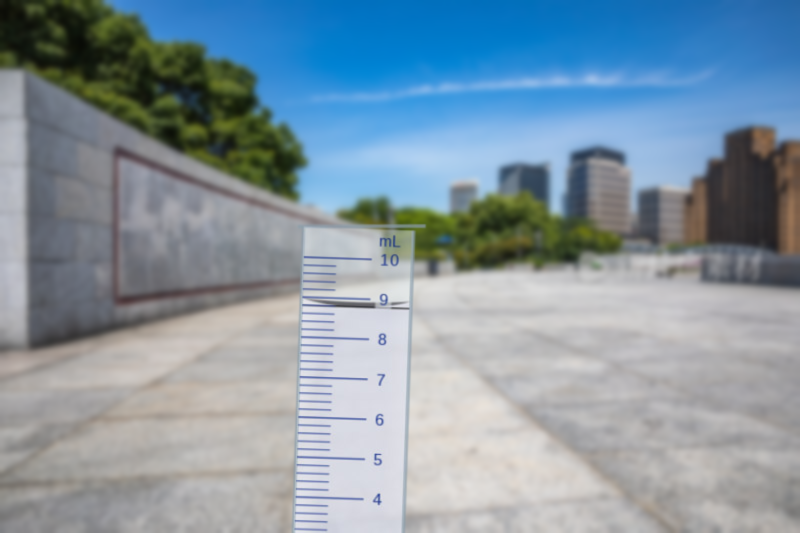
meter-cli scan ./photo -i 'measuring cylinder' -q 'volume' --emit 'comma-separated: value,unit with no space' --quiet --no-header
8.8,mL
